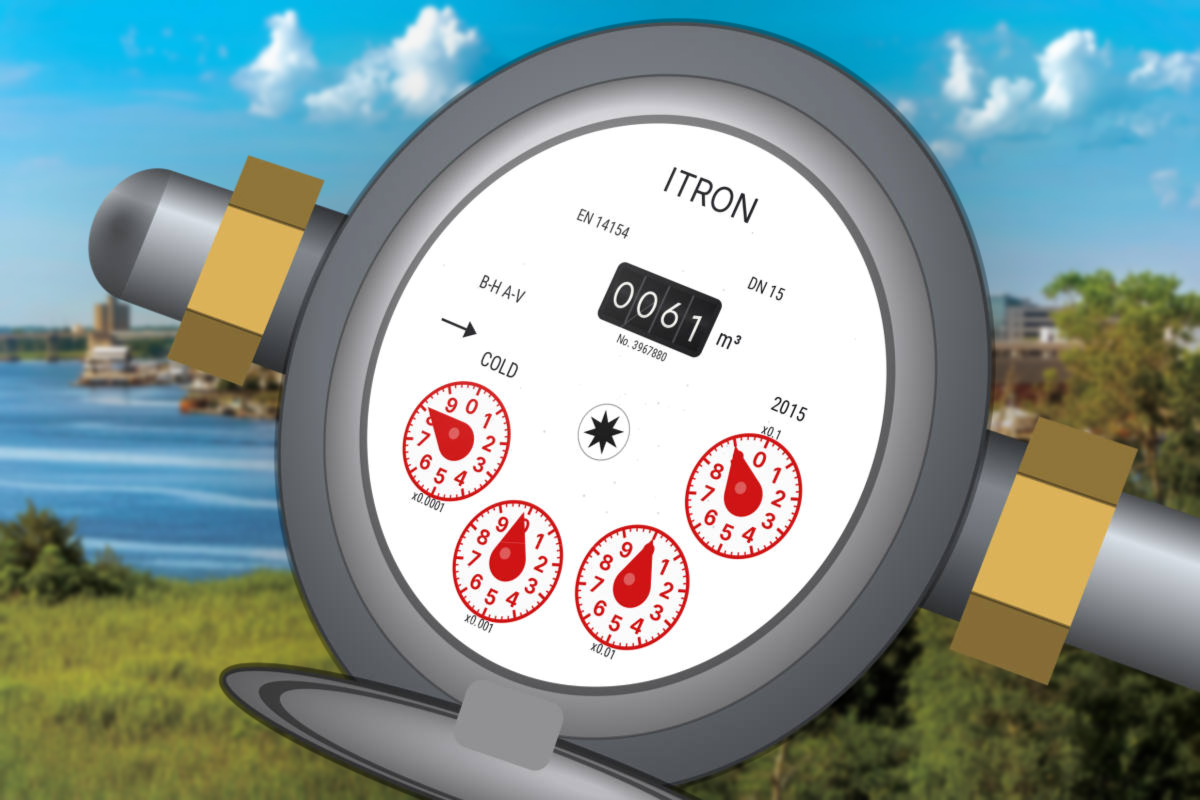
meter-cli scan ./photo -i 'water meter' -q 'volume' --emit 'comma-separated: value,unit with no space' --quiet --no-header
60.8998,m³
